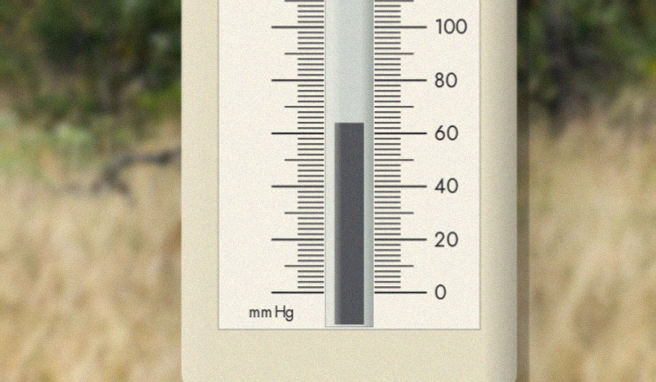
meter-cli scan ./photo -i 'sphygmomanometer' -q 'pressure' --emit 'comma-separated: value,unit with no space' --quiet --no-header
64,mmHg
